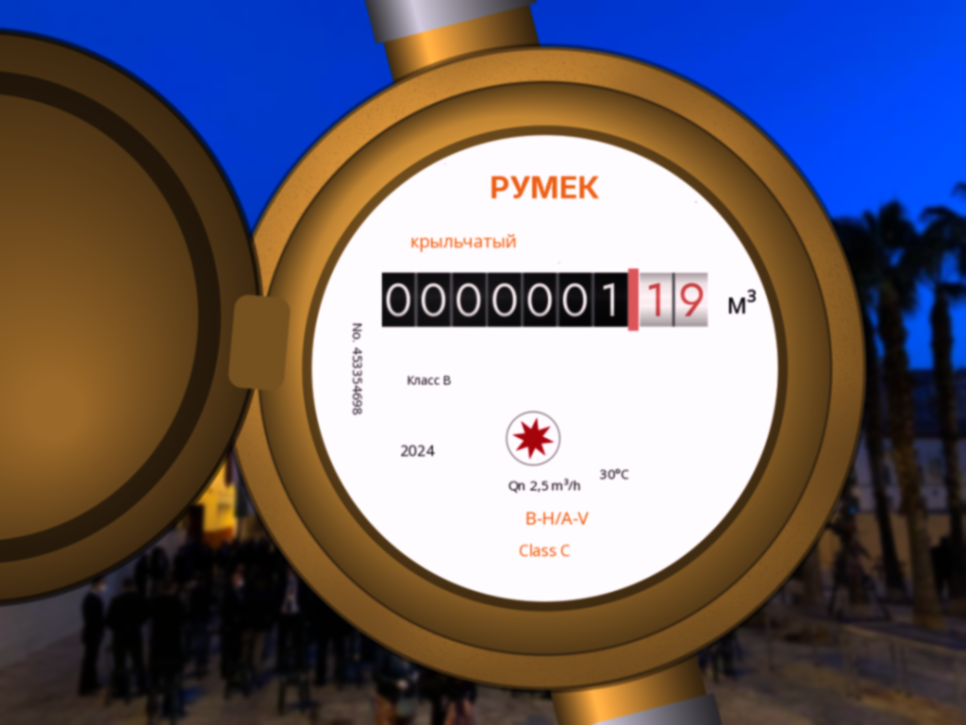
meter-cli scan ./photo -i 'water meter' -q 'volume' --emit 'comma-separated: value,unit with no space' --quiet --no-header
1.19,m³
